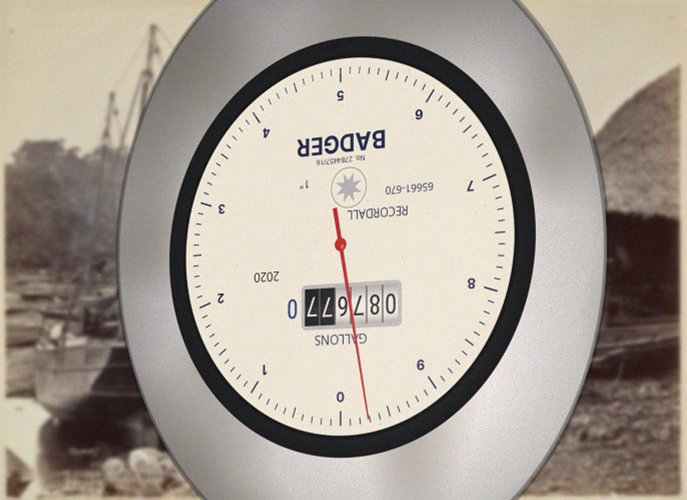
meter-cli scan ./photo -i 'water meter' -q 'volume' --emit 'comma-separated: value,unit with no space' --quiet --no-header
876769.7,gal
